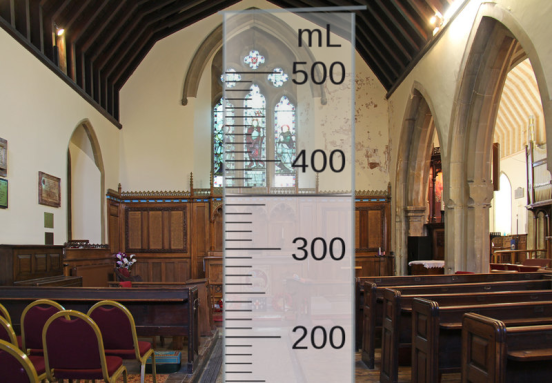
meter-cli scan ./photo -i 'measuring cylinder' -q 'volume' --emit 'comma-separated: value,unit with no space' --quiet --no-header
360,mL
